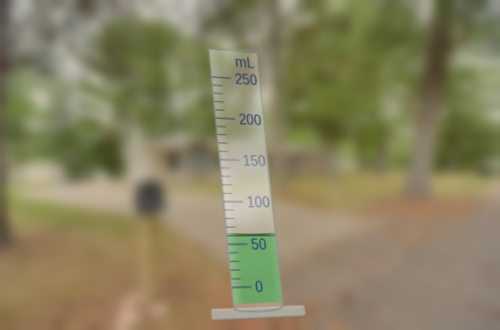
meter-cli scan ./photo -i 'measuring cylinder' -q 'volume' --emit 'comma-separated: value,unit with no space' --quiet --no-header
60,mL
